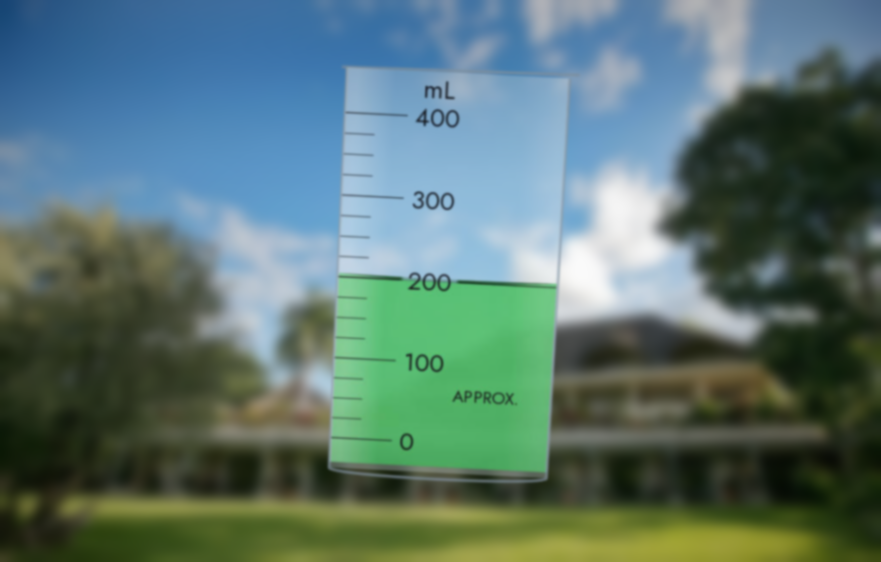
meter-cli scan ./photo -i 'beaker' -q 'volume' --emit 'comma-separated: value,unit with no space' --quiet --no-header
200,mL
